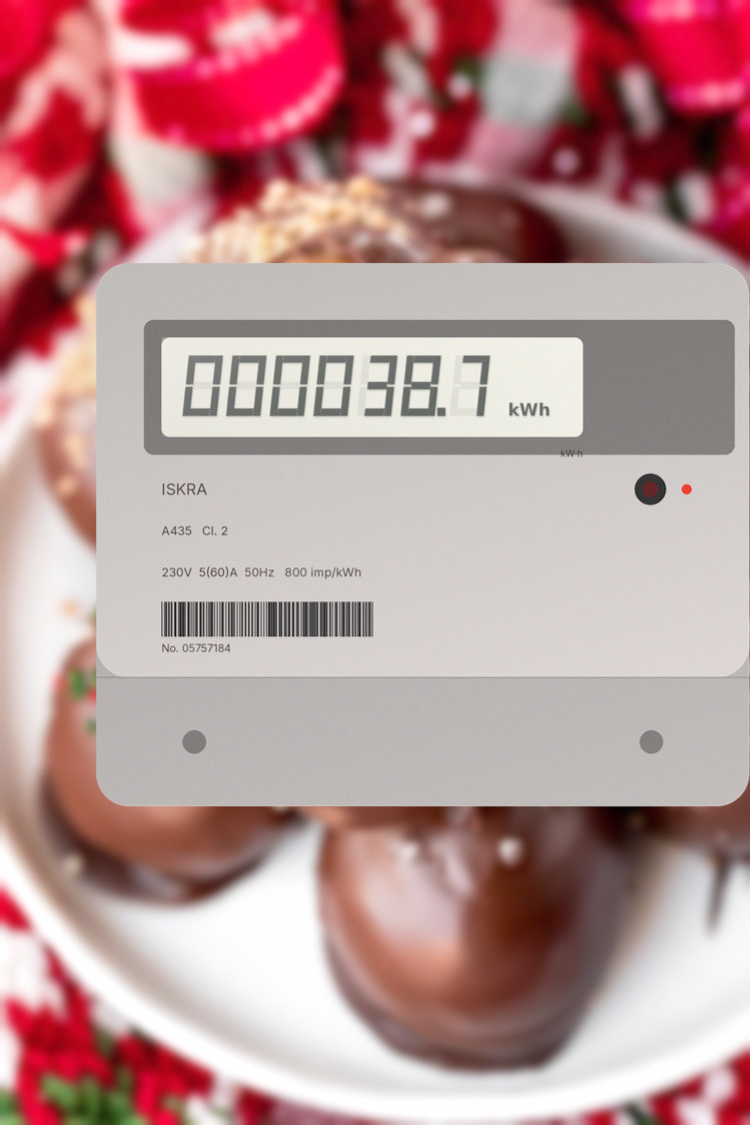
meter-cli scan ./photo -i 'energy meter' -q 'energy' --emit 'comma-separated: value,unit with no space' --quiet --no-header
38.7,kWh
